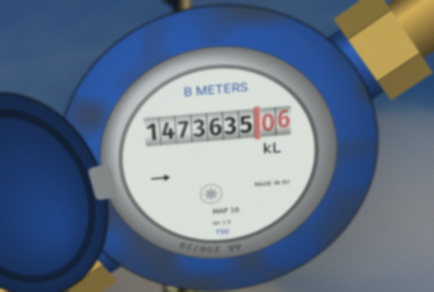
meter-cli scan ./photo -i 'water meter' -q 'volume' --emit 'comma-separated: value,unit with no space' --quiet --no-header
1473635.06,kL
